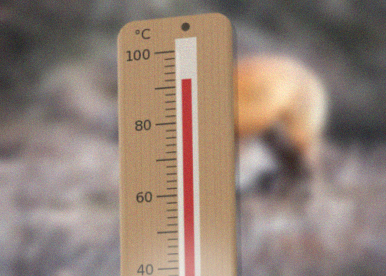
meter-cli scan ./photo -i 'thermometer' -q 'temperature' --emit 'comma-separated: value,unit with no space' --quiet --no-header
92,°C
